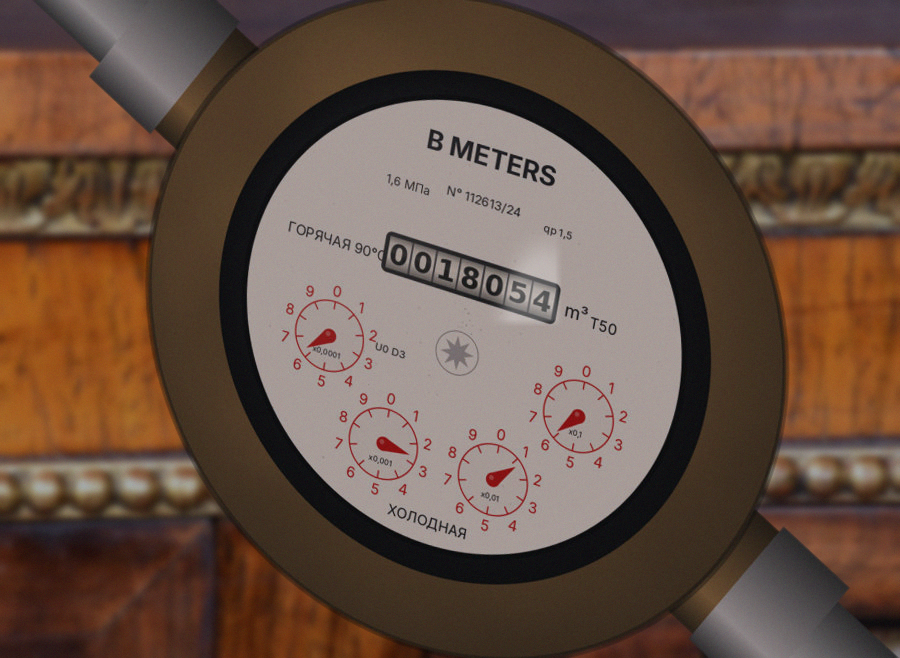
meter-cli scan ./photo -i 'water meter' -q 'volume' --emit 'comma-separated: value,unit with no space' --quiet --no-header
18054.6126,m³
